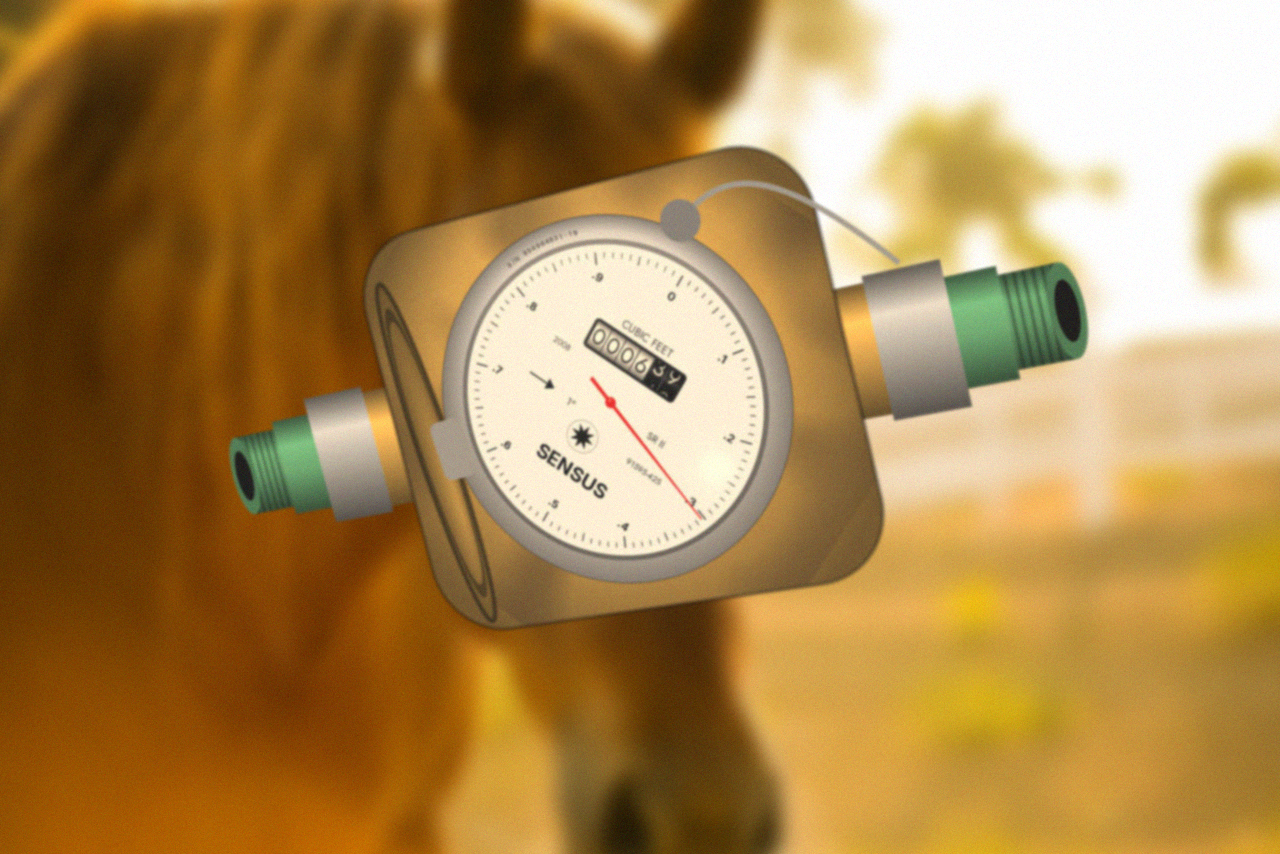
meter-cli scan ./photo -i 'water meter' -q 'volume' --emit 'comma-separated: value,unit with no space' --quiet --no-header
639.30,ft³
